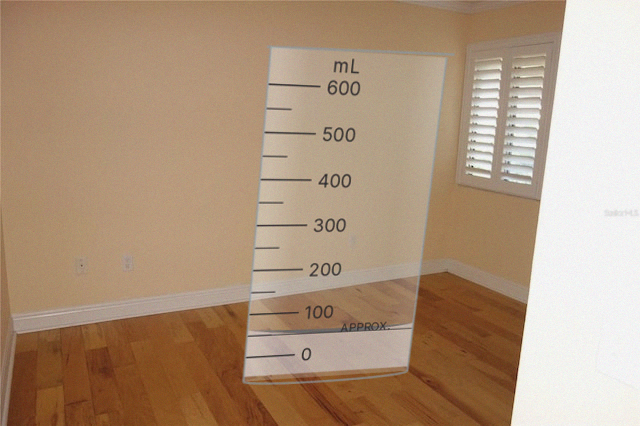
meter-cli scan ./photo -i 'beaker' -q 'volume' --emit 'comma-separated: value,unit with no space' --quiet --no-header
50,mL
